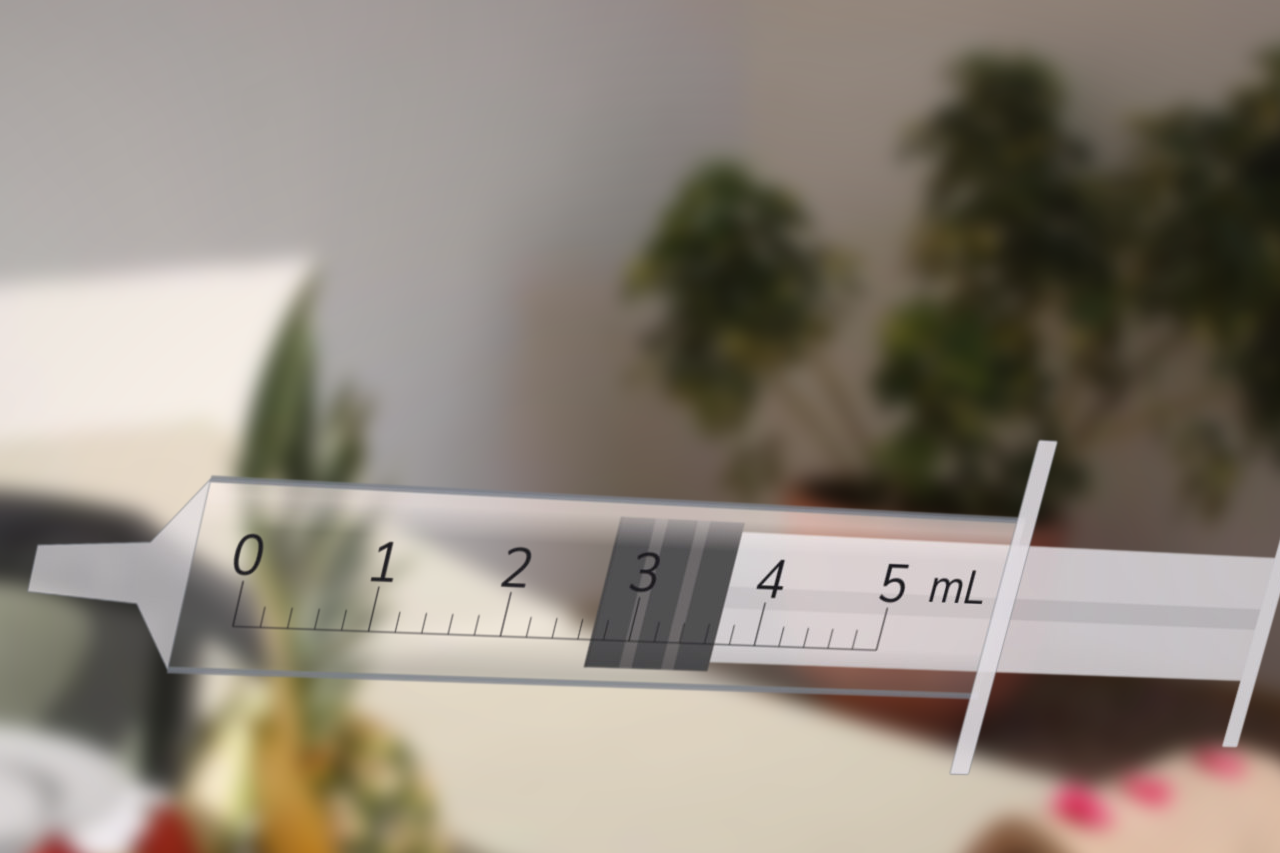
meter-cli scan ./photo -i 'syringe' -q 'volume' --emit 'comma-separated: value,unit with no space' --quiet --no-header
2.7,mL
